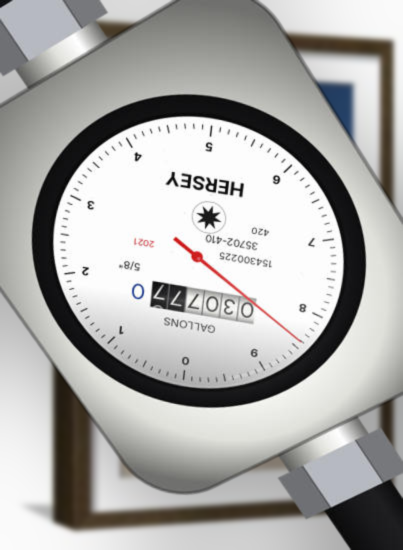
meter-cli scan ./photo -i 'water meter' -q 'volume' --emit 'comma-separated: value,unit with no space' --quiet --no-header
307768.4,gal
